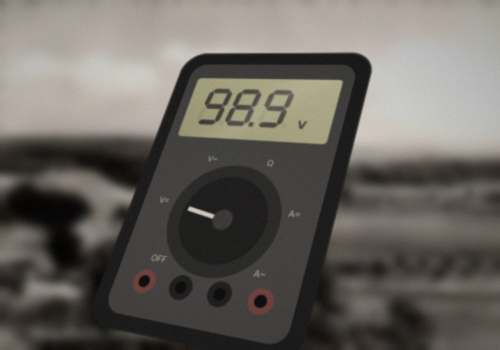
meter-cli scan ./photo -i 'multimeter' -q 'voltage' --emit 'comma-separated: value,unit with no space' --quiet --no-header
98.9,V
